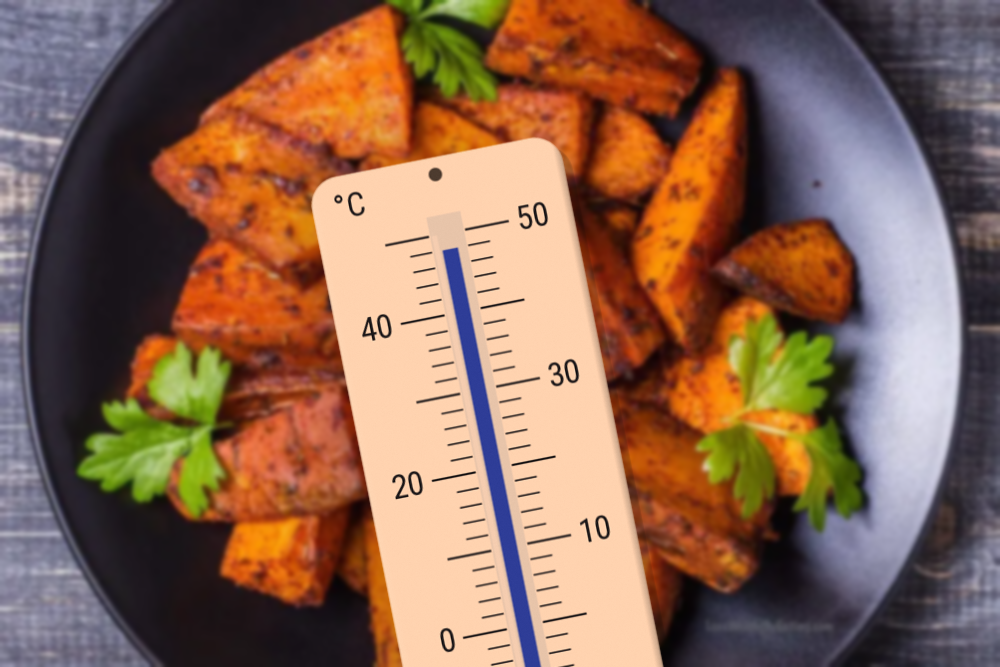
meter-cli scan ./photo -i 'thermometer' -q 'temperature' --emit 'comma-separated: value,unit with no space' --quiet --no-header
48,°C
